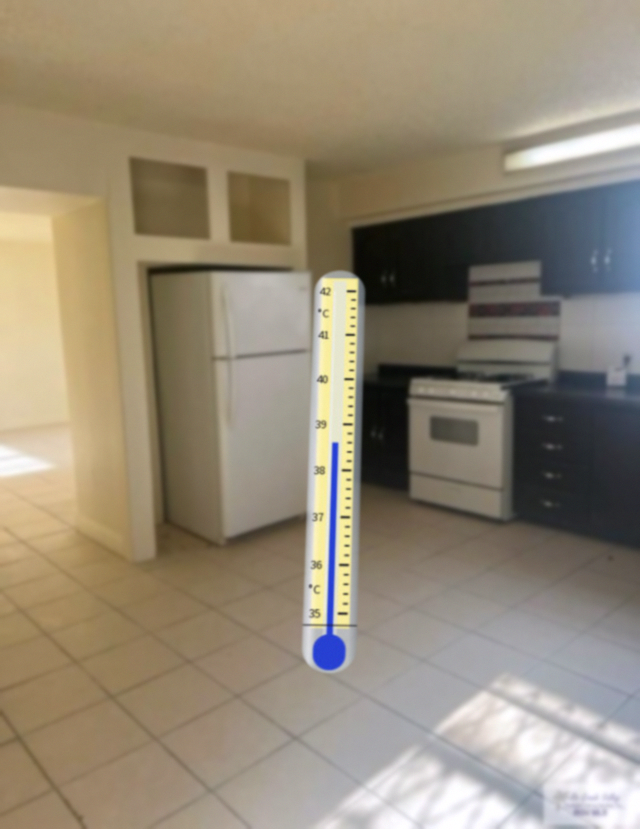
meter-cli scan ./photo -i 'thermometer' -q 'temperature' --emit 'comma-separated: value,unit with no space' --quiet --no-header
38.6,°C
